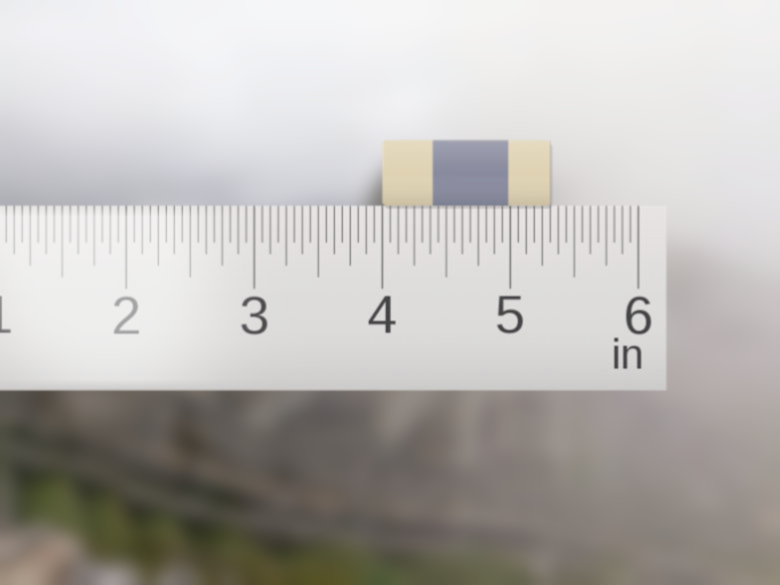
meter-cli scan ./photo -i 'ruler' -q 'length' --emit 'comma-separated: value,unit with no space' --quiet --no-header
1.3125,in
